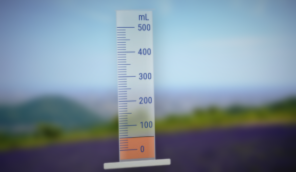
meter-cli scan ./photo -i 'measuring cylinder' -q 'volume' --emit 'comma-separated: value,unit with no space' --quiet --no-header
50,mL
